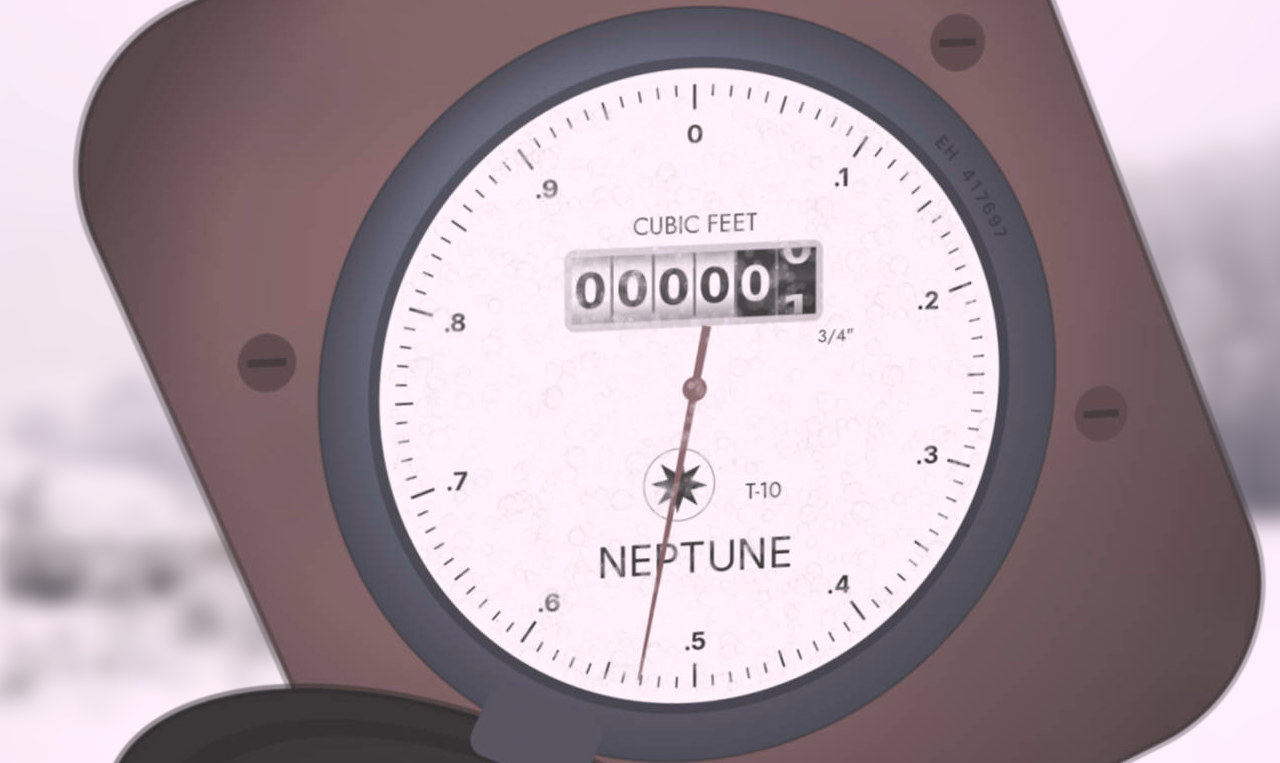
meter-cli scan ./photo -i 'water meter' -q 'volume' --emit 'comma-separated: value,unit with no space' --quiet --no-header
0.53,ft³
